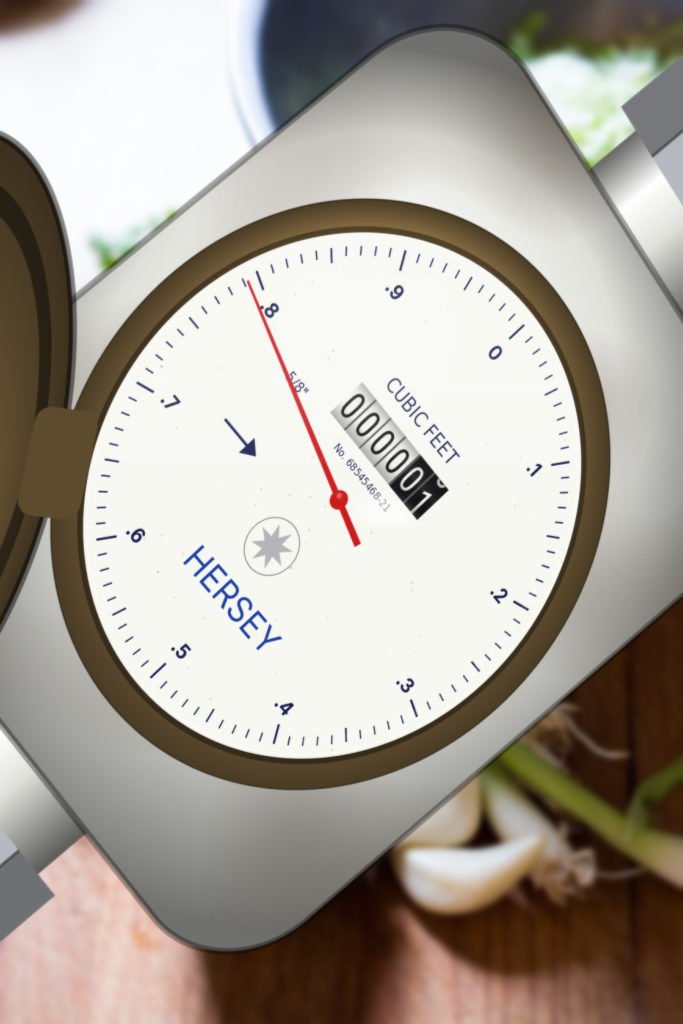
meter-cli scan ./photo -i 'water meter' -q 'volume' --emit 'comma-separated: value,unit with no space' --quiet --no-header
0.79,ft³
